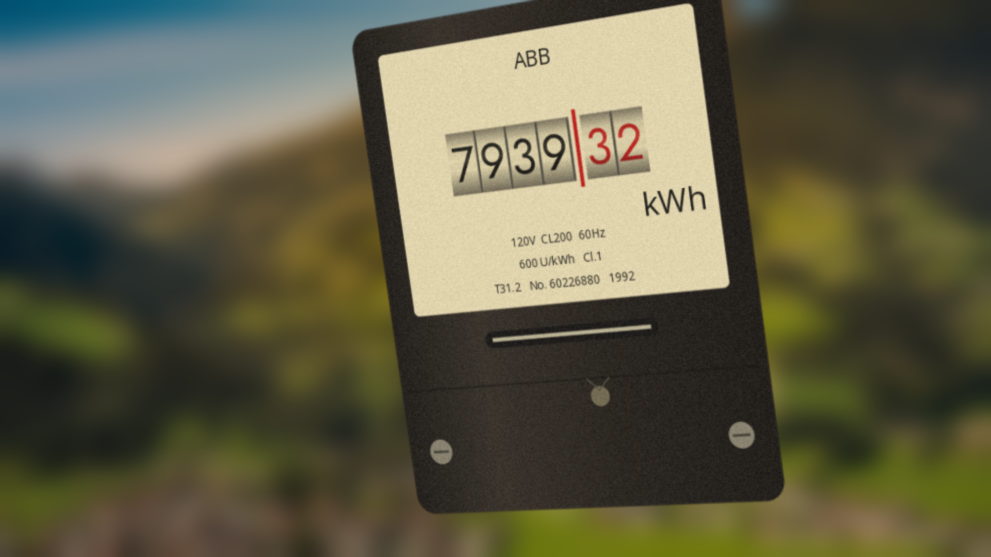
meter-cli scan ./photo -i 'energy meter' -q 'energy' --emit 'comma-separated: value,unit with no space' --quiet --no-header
7939.32,kWh
